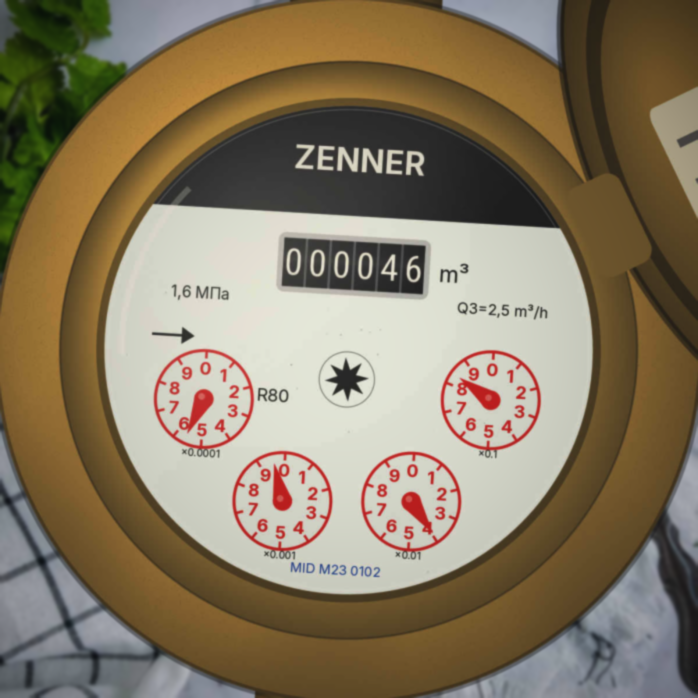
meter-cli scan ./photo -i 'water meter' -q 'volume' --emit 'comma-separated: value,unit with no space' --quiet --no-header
46.8395,m³
